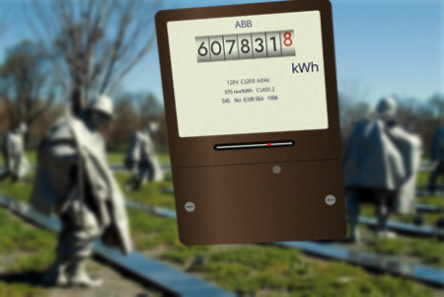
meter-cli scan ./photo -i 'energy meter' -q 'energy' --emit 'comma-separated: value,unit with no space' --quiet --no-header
607831.8,kWh
